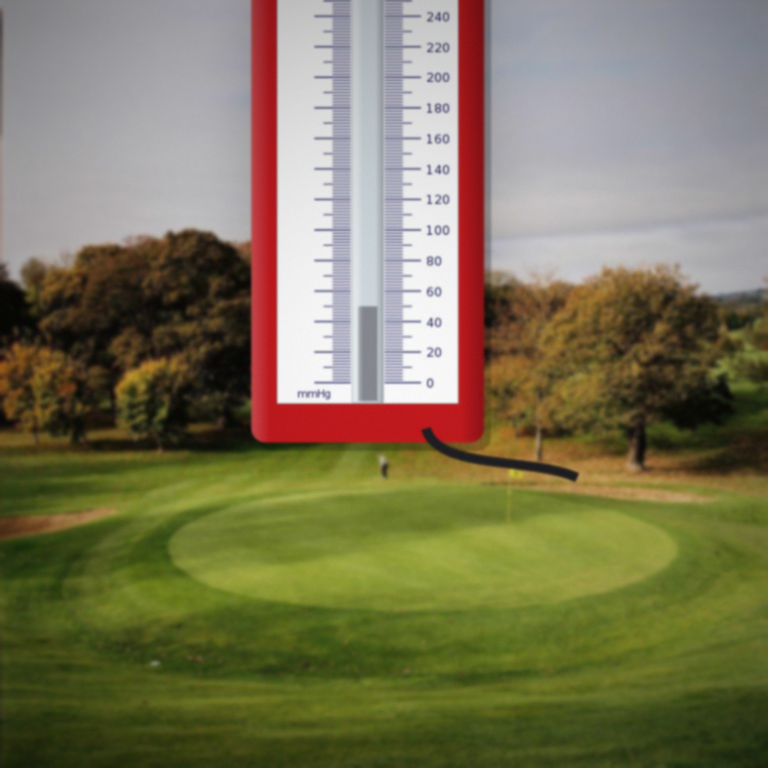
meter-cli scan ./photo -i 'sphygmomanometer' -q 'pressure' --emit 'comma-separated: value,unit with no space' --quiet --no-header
50,mmHg
